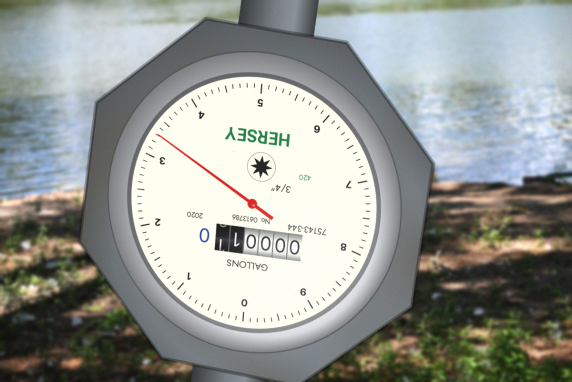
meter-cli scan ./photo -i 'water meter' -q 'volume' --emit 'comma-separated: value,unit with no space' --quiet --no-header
113.3,gal
